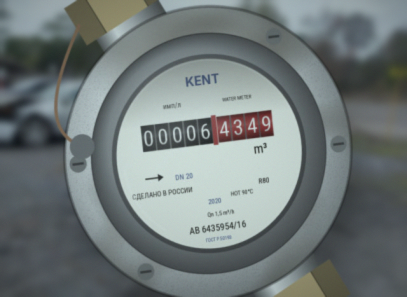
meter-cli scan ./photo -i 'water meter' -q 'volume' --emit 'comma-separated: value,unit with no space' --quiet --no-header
6.4349,m³
